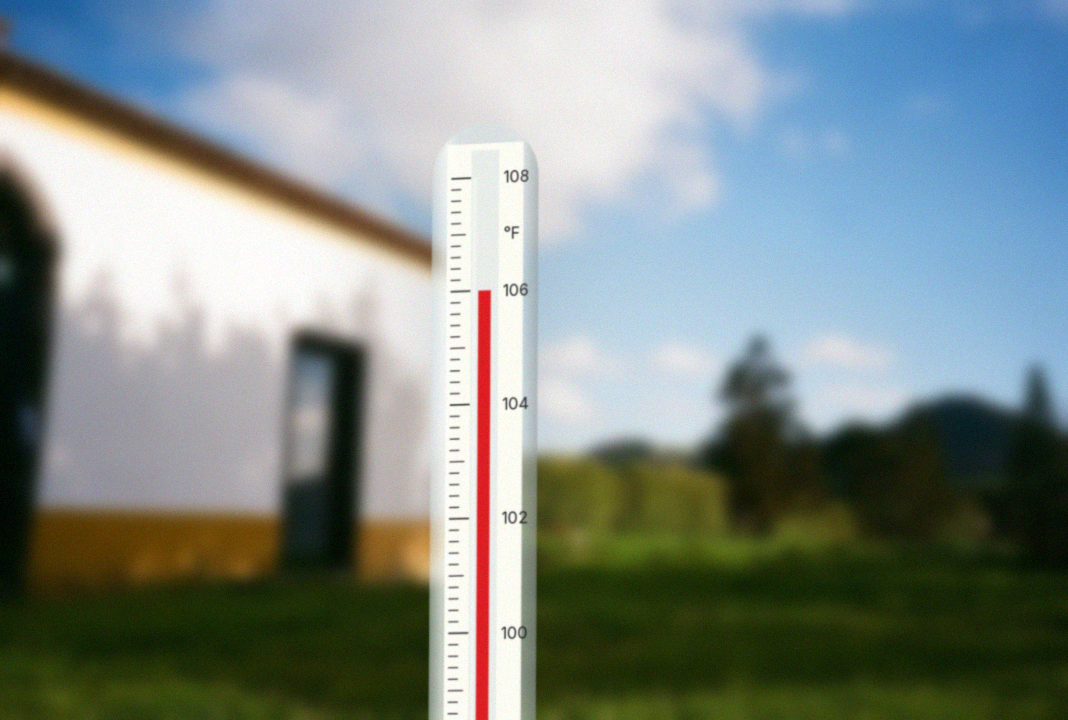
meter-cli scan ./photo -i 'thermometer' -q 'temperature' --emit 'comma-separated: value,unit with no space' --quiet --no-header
106,°F
